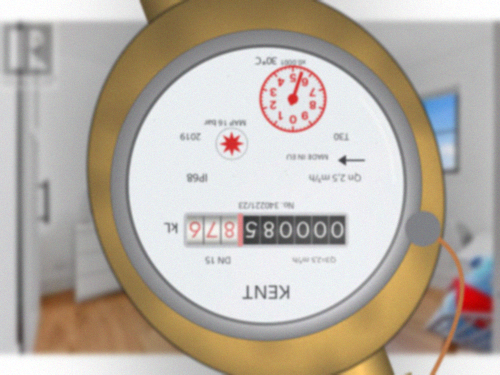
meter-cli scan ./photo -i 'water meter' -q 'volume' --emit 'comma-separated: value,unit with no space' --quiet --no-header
85.8765,kL
